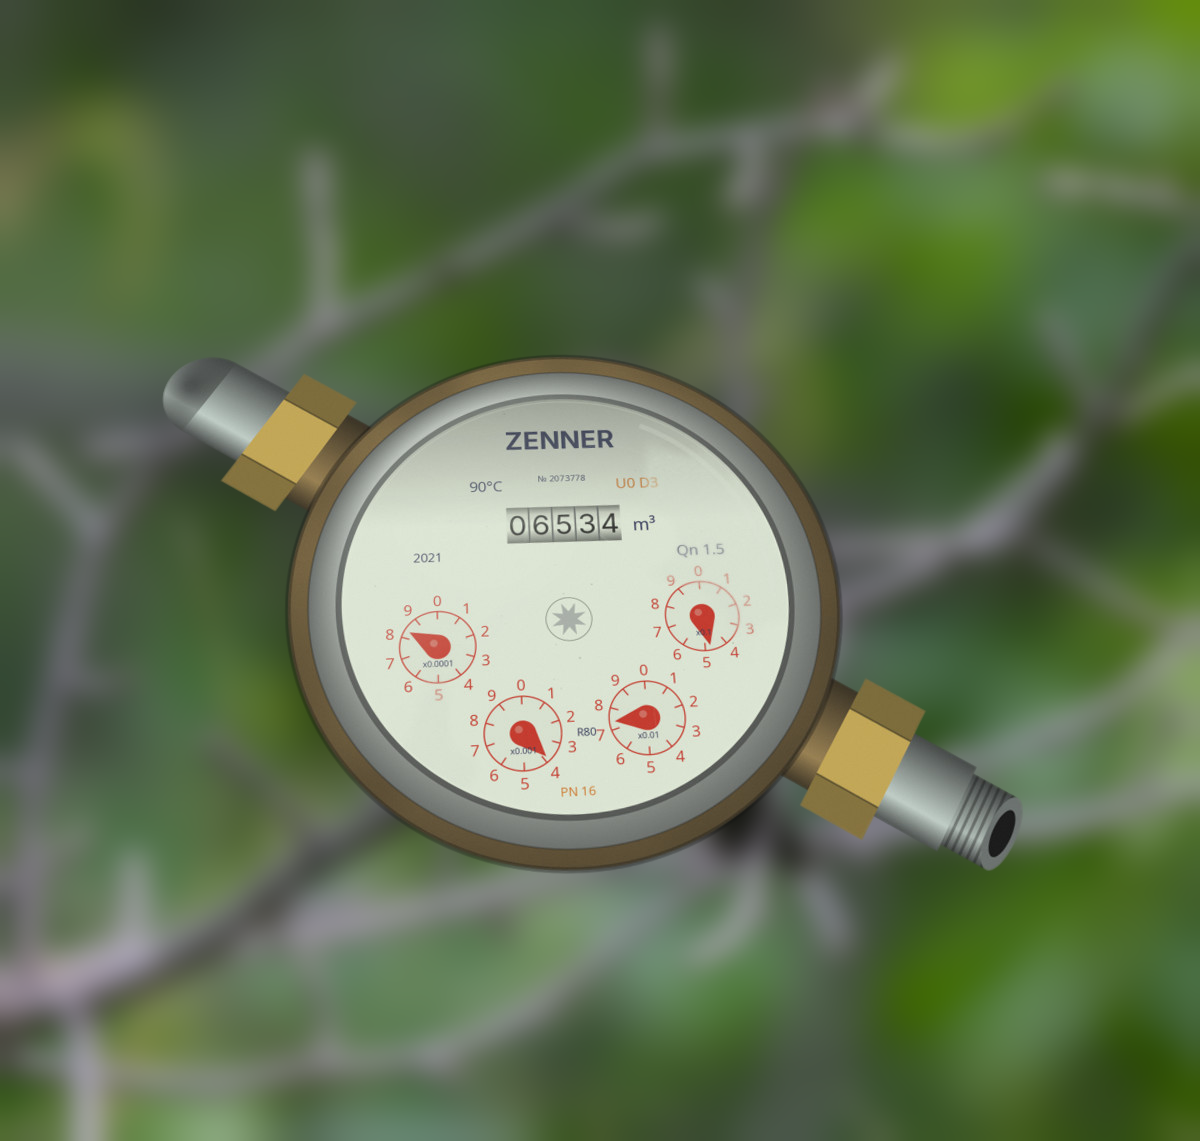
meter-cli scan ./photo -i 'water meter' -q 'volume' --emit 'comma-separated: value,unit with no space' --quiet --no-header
6534.4738,m³
